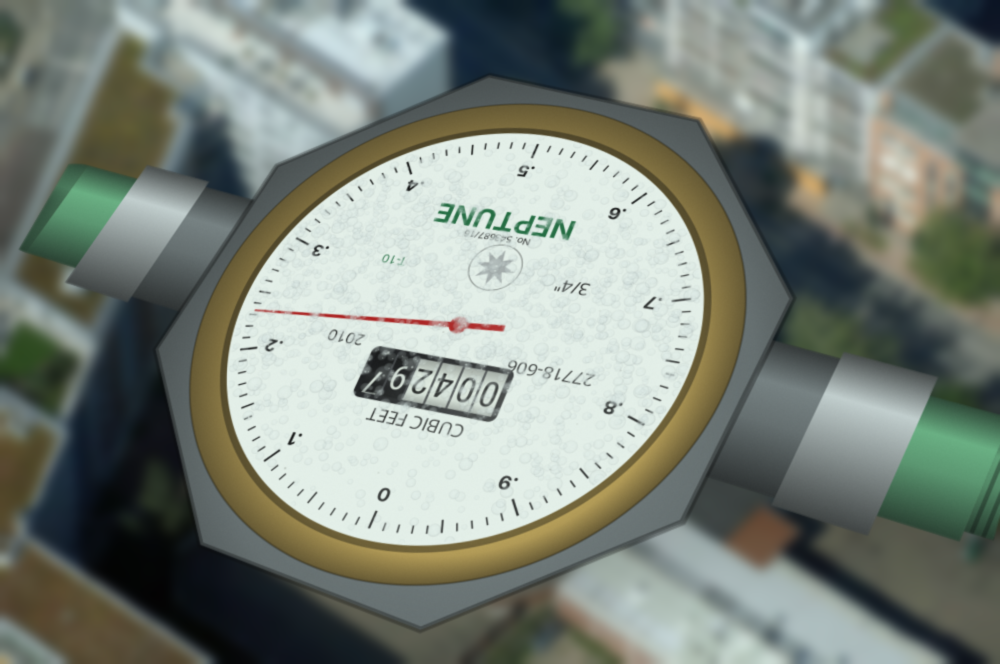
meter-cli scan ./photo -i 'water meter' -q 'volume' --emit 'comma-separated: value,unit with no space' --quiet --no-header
4297.23,ft³
